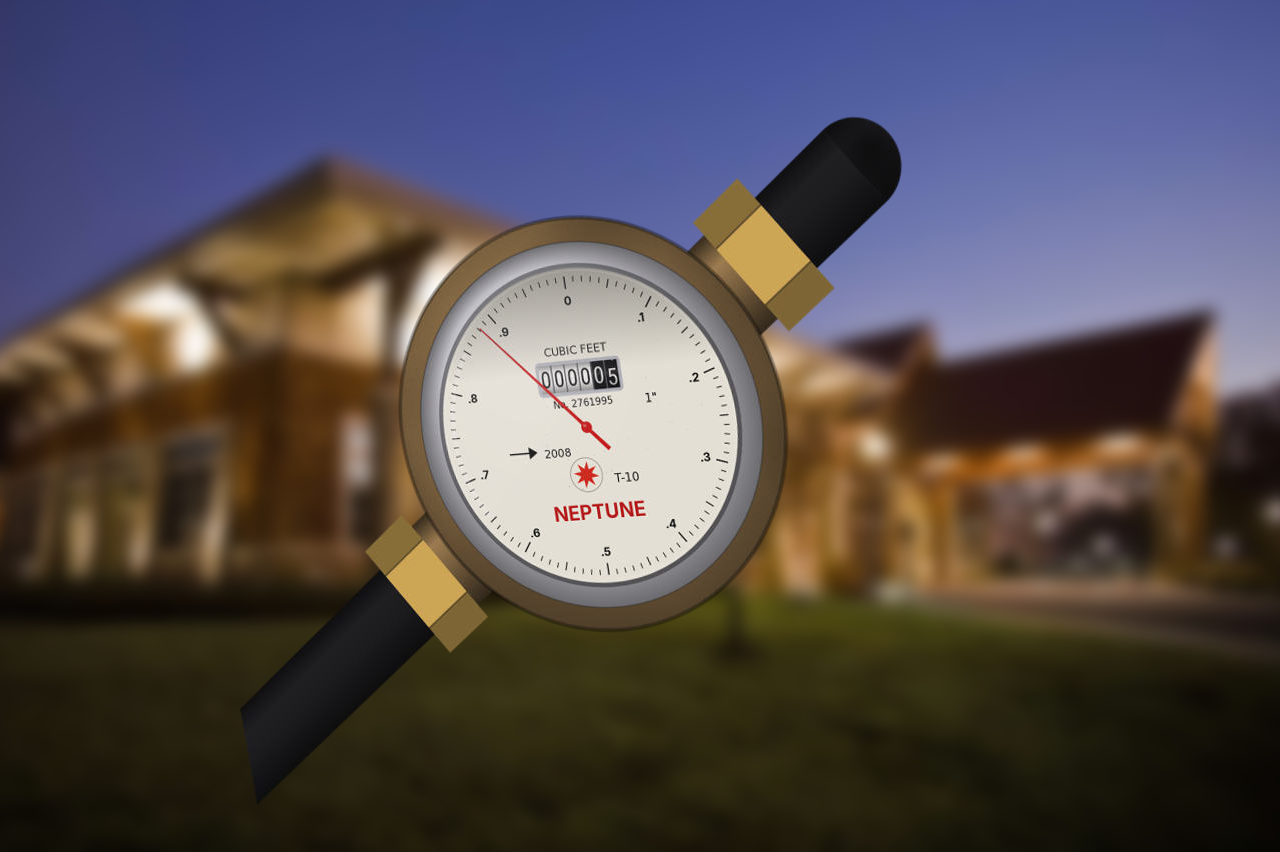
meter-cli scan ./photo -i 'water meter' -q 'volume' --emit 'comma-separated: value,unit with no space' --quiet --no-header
4.88,ft³
